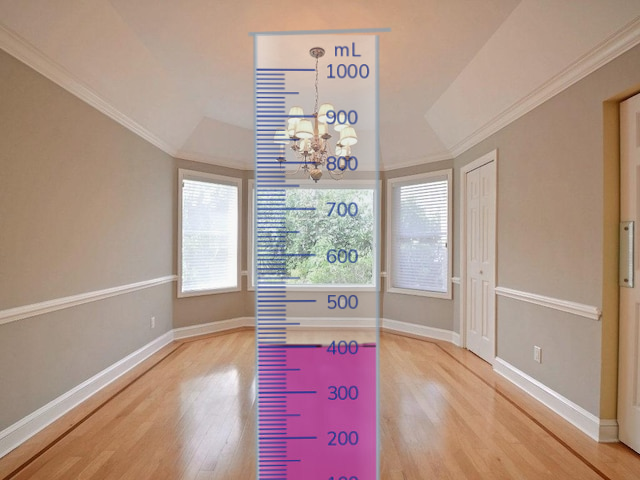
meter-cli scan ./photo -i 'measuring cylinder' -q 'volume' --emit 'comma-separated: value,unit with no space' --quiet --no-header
400,mL
